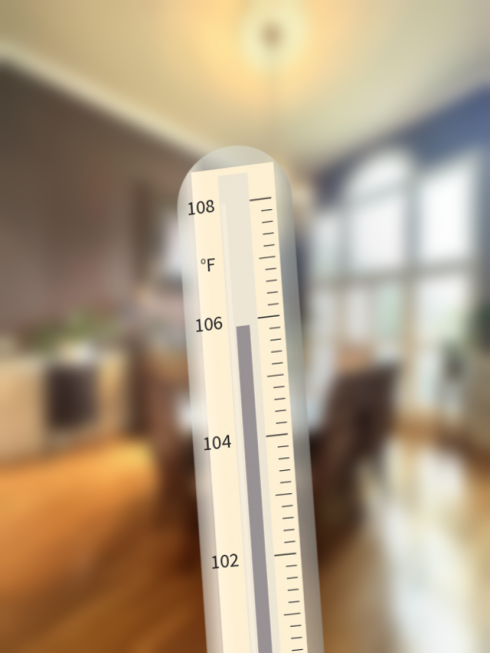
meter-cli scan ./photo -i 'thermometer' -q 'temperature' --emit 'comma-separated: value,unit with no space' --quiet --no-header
105.9,°F
